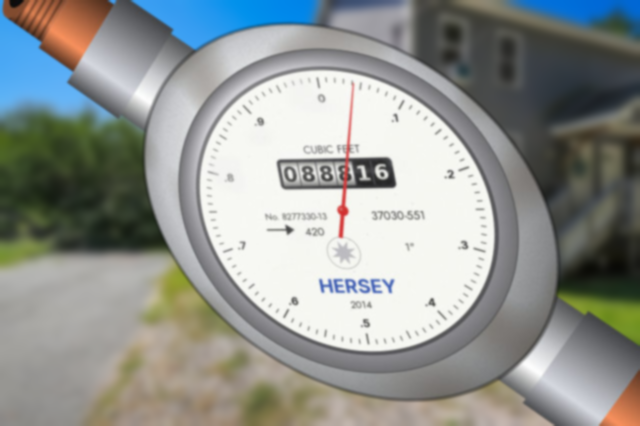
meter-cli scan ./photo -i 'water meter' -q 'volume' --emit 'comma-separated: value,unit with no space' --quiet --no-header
88816.04,ft³
